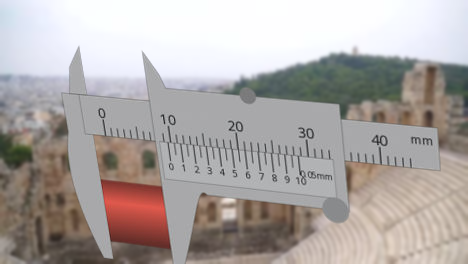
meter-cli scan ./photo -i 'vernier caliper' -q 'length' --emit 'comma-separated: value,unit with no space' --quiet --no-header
9.6,mm
